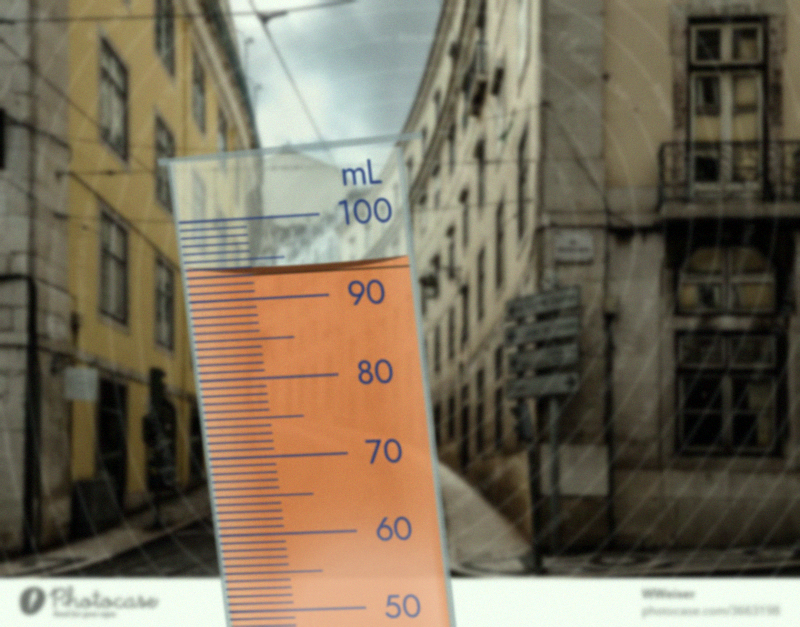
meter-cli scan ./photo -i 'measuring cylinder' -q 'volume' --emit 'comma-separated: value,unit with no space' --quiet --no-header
93,mL
